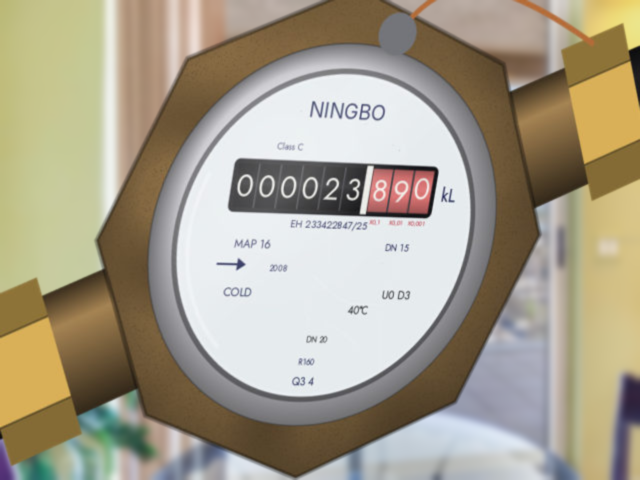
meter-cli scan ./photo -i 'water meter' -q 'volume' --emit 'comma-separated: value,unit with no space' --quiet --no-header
23.890,kL
